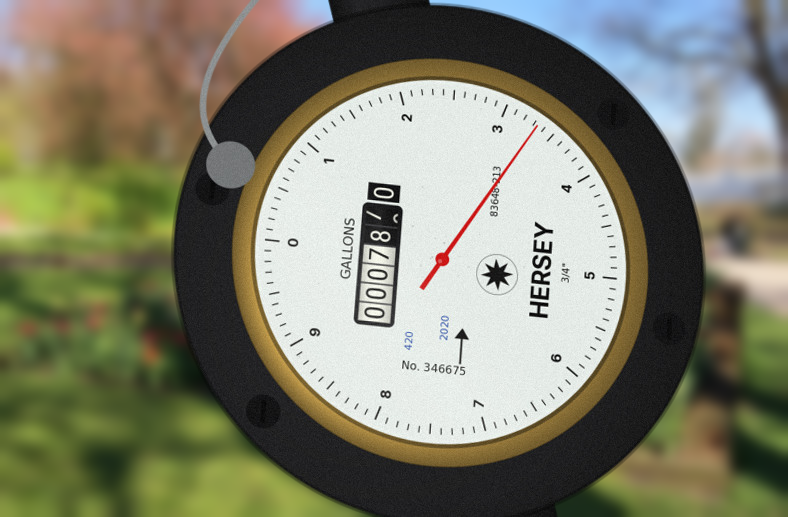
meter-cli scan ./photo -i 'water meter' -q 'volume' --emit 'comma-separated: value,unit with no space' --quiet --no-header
7873.3,gal
